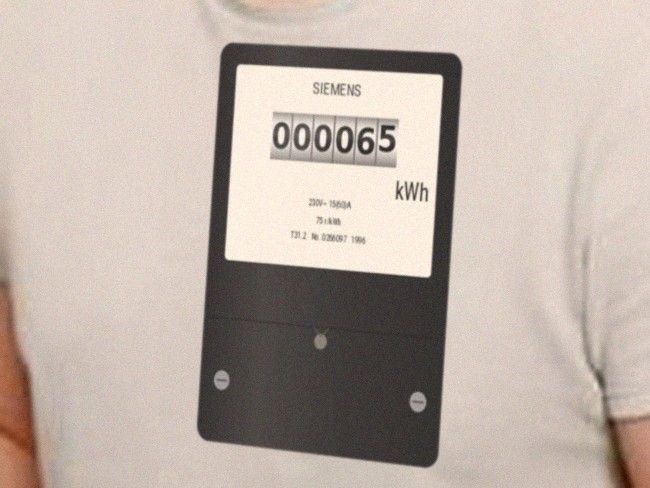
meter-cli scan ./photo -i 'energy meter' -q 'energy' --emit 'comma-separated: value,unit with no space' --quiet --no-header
65,kWh
